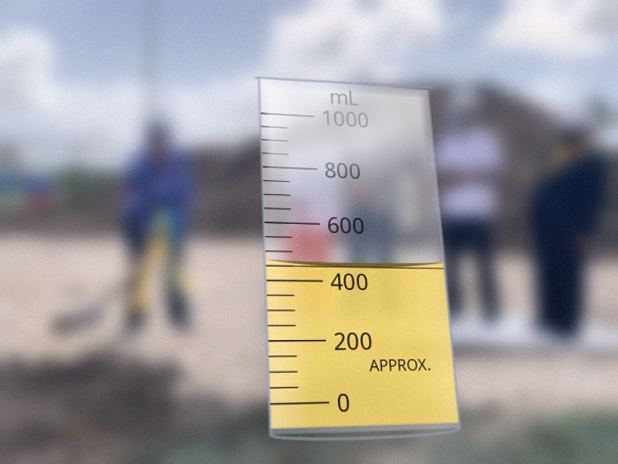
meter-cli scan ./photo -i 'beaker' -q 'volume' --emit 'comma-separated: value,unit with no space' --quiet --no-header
450,mL
